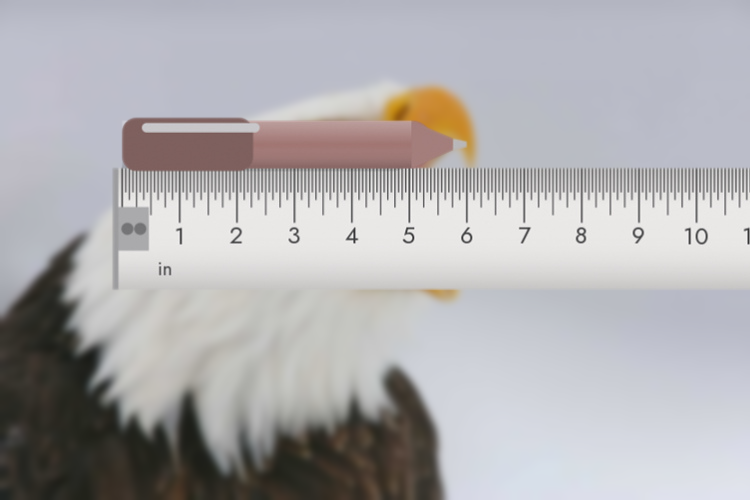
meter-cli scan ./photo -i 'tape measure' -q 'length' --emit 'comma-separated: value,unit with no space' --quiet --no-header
6,in
